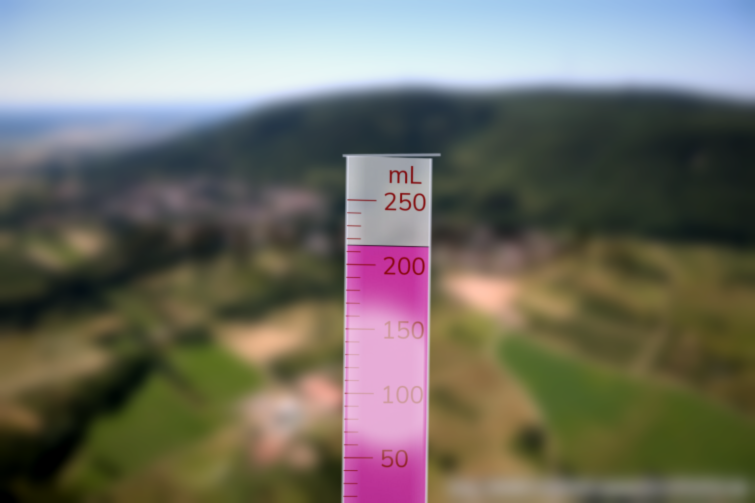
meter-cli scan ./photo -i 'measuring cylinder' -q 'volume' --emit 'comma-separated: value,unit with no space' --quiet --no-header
215,mL
